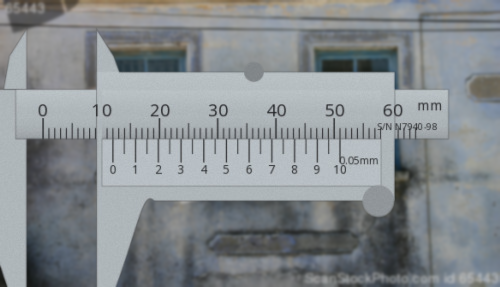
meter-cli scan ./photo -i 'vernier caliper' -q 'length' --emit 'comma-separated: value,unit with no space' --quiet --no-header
12.0,mm
